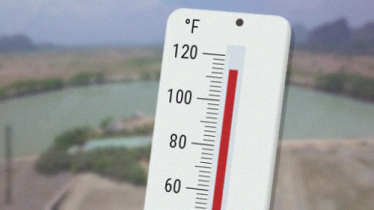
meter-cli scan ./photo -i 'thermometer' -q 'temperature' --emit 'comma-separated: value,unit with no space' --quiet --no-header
114,°F
